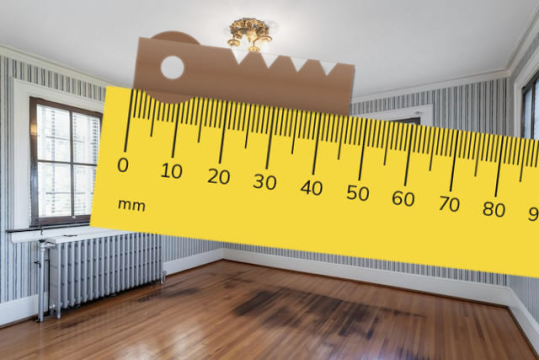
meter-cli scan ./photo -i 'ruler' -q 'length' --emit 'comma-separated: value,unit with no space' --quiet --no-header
46,mm
